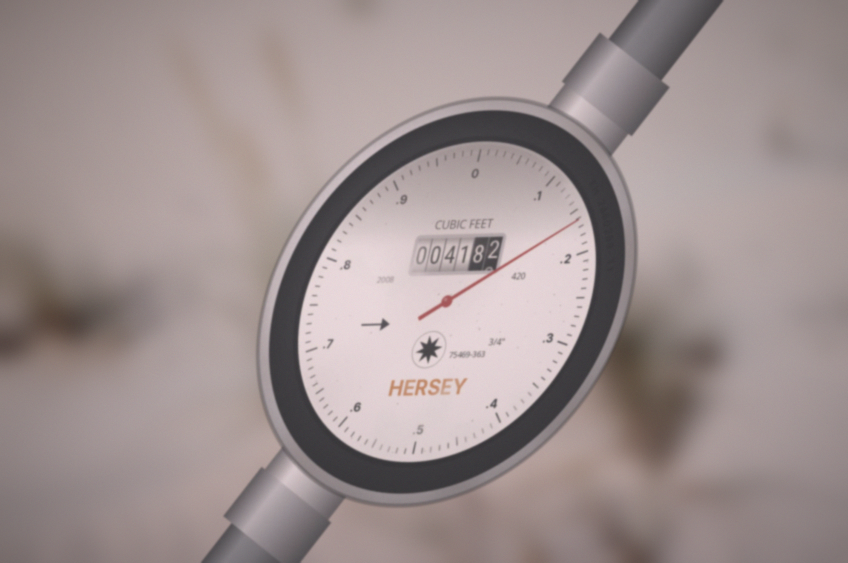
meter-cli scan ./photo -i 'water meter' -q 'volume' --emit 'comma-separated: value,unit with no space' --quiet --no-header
4182.16,ft³
